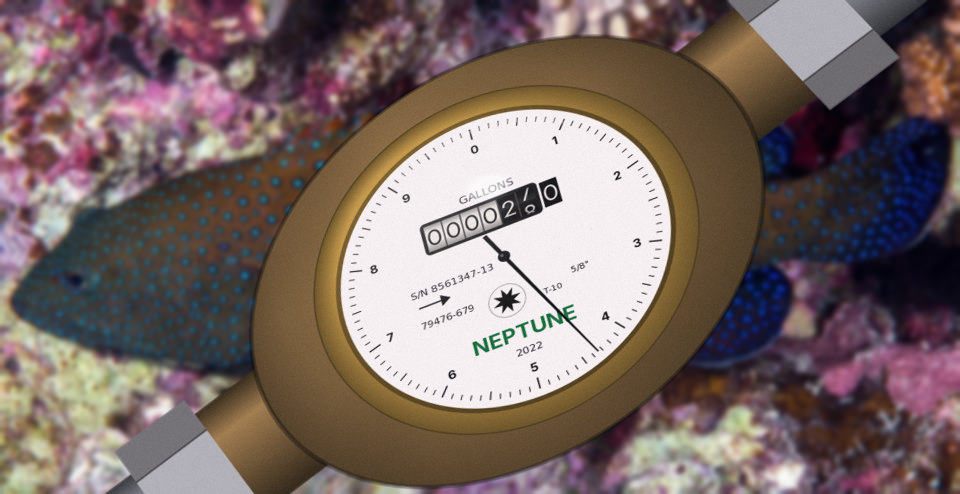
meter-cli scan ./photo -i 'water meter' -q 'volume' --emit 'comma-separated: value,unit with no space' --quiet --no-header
274.3,gal
